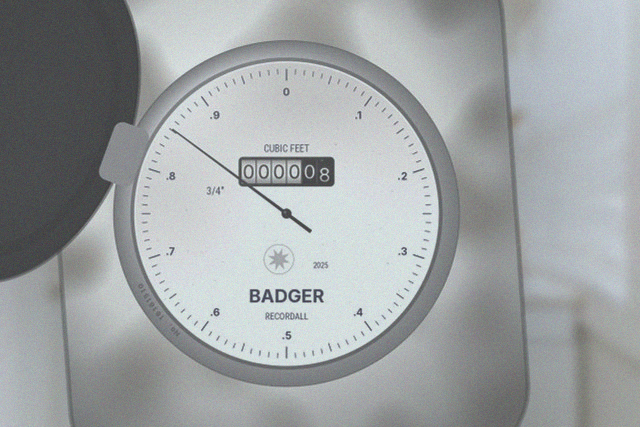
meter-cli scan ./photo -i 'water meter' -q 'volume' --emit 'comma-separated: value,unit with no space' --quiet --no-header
7.85,ft³
